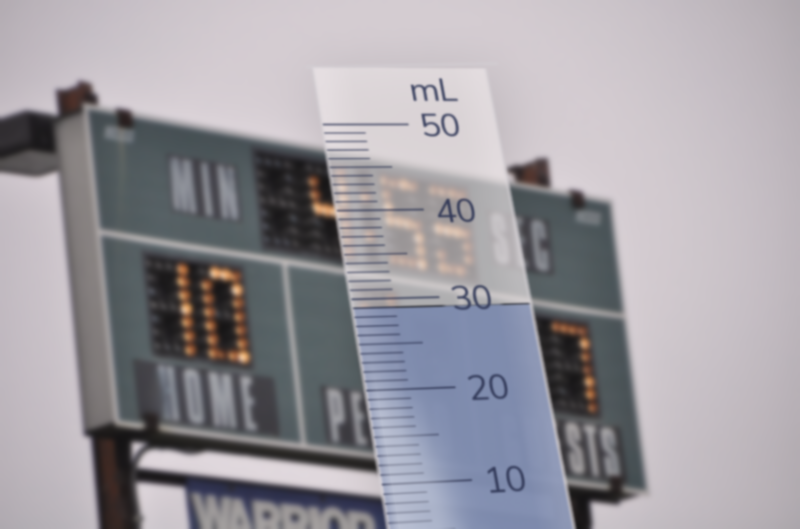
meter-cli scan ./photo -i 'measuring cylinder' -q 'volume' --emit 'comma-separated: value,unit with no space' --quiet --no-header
29,mL
